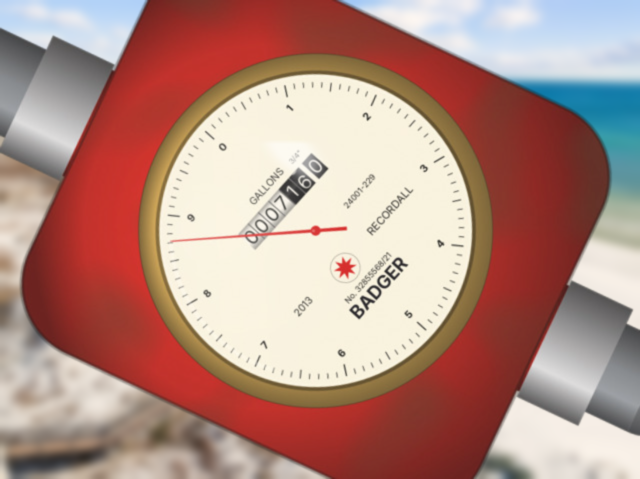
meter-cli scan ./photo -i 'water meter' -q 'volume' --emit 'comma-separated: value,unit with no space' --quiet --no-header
7158.7,gal
